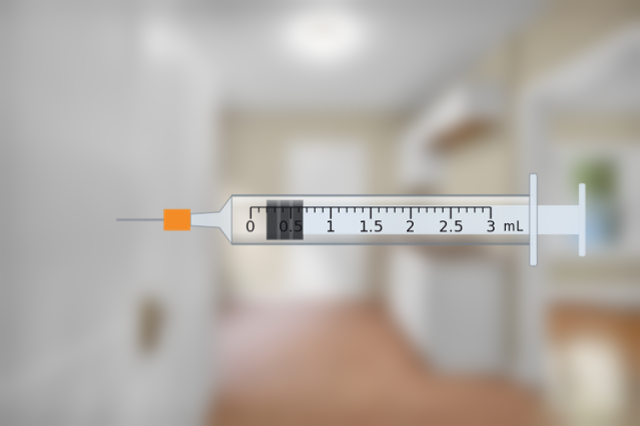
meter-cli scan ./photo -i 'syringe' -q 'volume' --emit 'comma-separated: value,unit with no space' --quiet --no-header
0.2,mL
